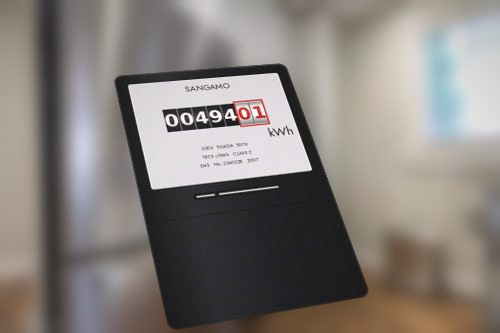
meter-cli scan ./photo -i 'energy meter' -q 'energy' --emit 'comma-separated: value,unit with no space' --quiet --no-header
494.01,kWh
